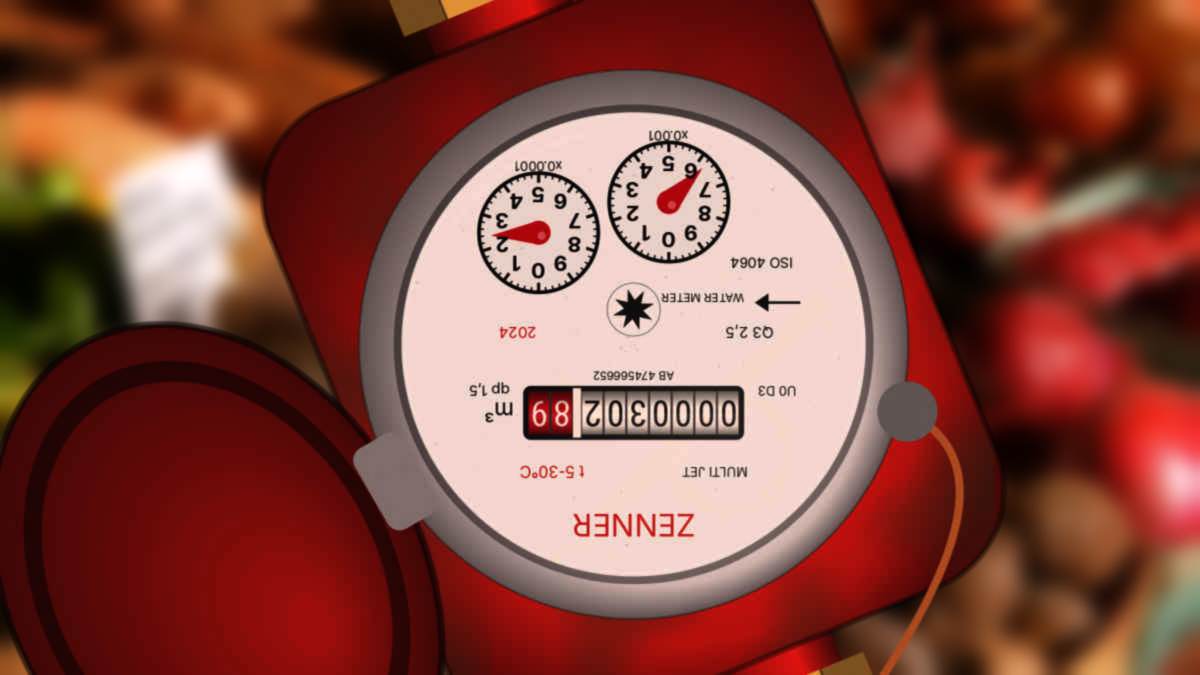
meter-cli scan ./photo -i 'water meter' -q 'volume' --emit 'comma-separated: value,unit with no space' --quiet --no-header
302.8962,m³
